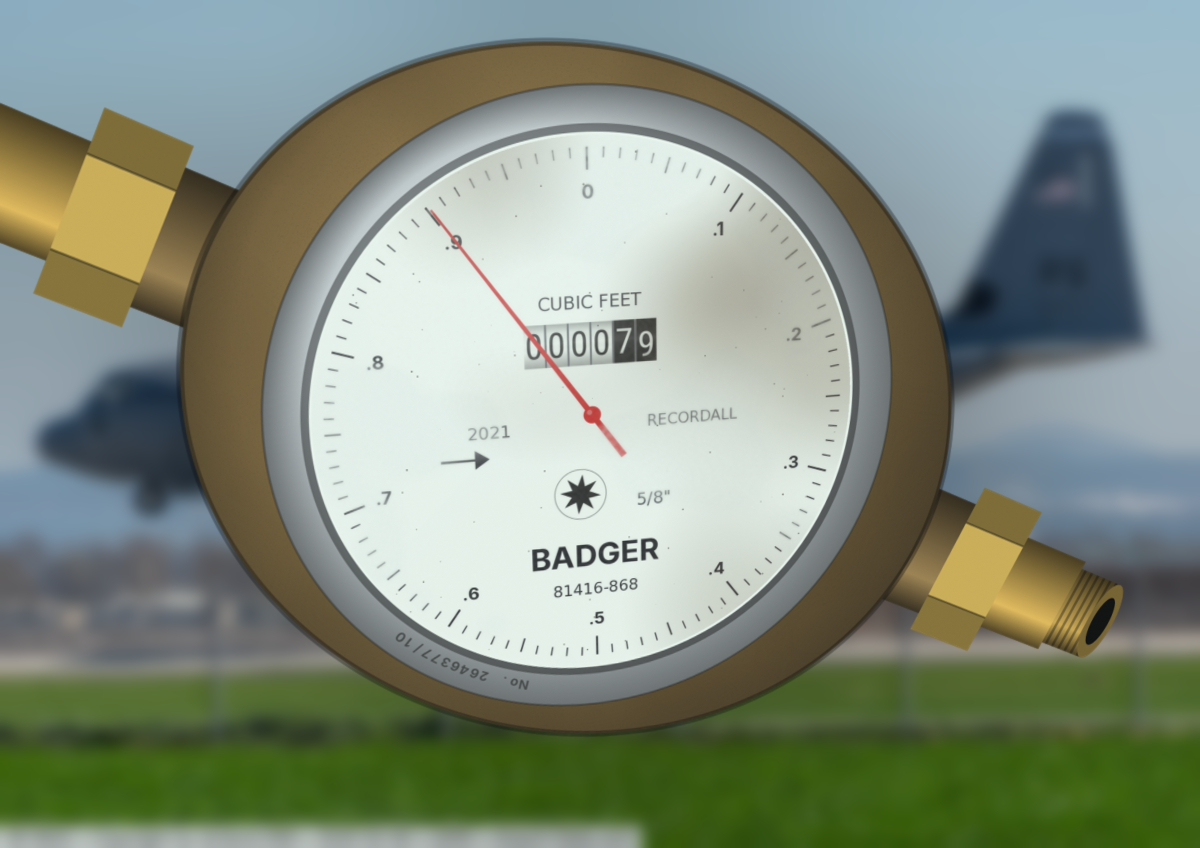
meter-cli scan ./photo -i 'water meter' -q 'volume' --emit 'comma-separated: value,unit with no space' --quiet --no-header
78.90,ft³
